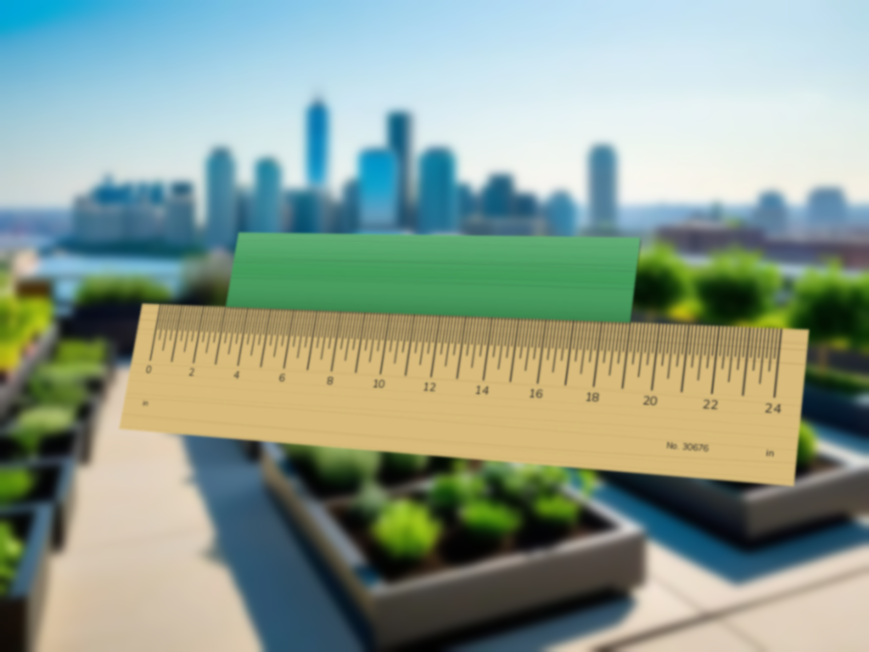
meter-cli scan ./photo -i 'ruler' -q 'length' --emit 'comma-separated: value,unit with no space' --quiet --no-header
16,in
